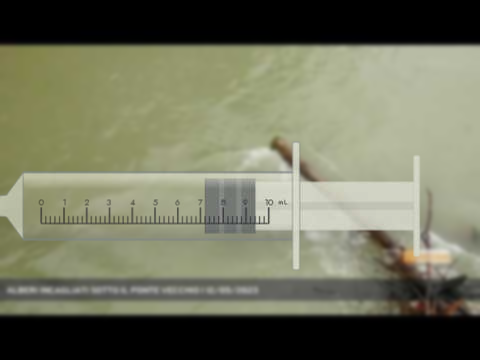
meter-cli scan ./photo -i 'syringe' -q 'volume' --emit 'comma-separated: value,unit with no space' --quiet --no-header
7.2,mL
